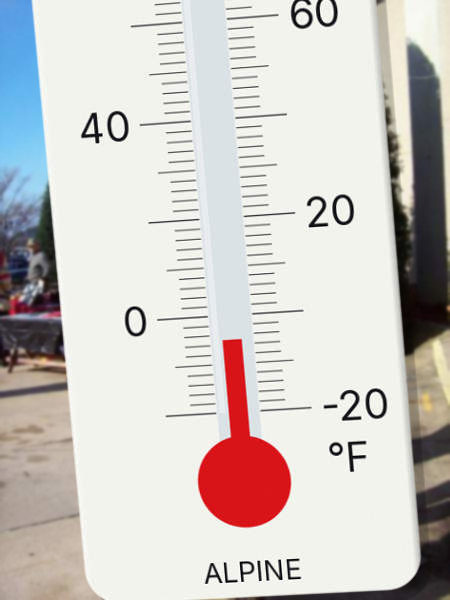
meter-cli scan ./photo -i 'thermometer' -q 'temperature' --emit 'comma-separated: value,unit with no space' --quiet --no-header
-5,°F
